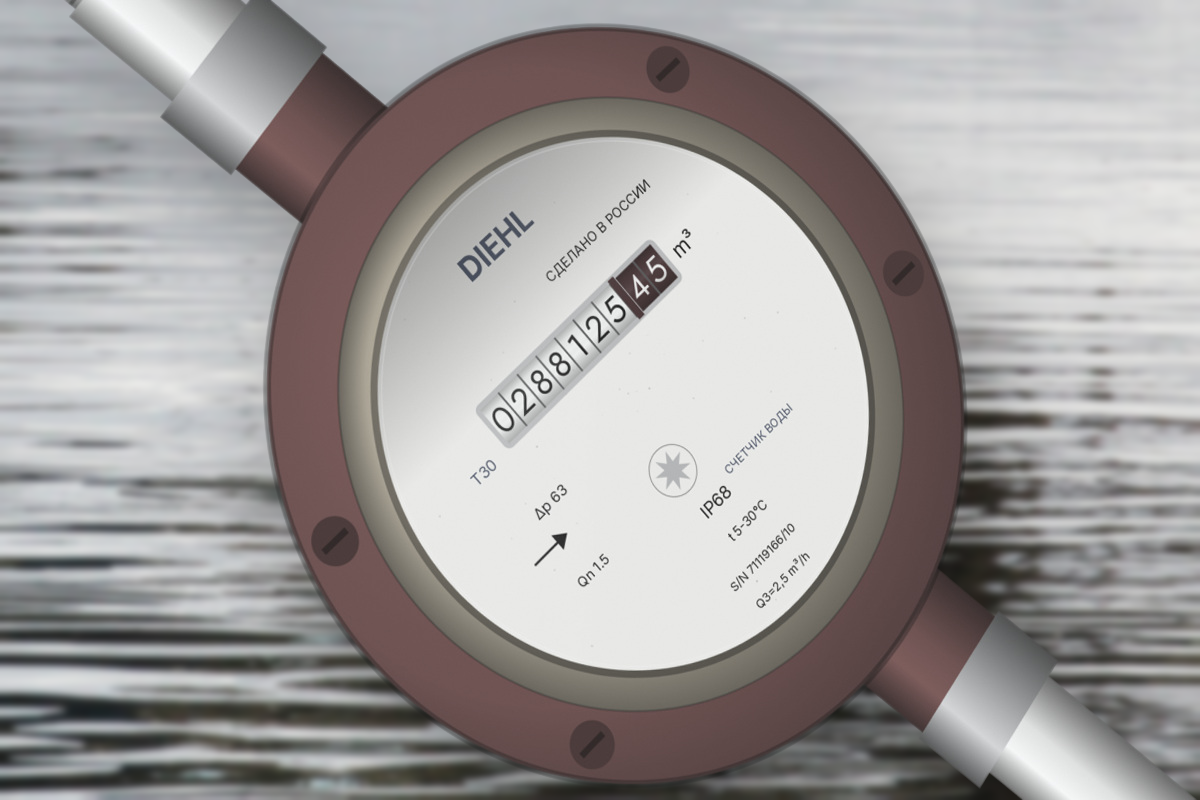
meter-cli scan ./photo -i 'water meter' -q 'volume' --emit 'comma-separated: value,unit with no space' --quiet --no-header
288125.45,m³
